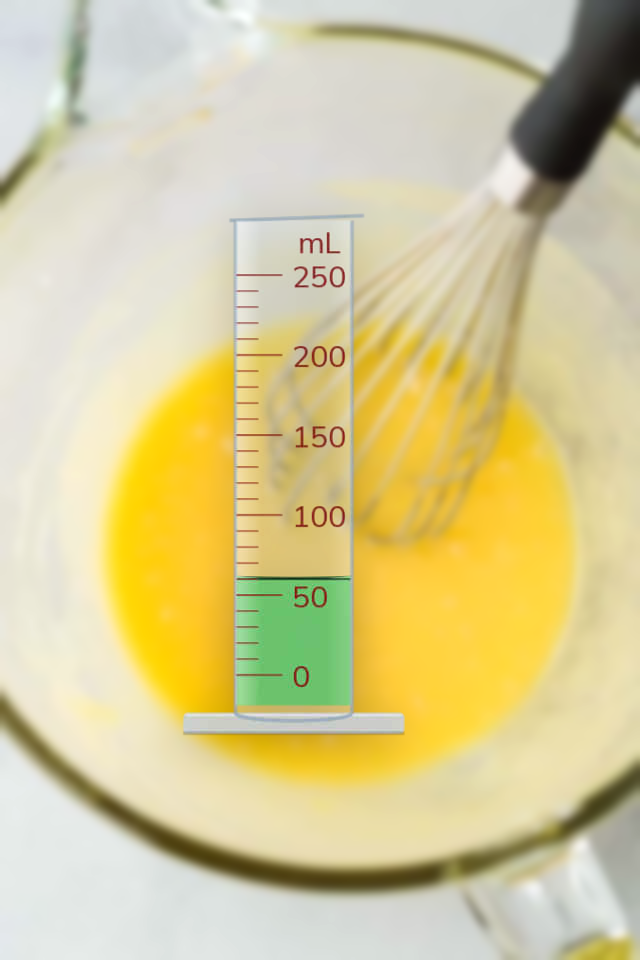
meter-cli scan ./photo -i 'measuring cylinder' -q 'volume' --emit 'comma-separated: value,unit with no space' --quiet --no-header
60,mL
